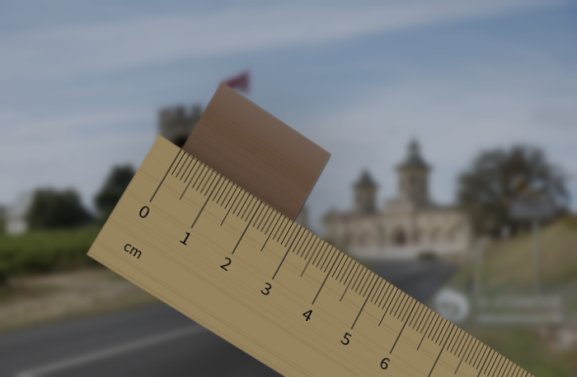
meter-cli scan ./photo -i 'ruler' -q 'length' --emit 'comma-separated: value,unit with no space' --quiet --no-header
2.8,cm
